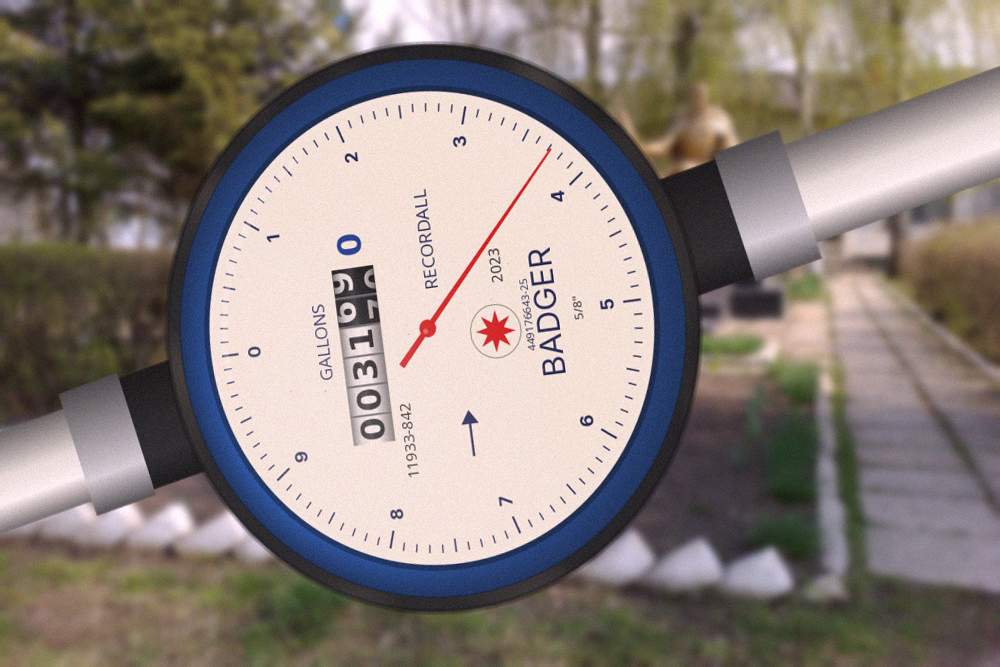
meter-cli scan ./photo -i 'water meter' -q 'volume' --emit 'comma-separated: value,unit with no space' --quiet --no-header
31693.7,gal
